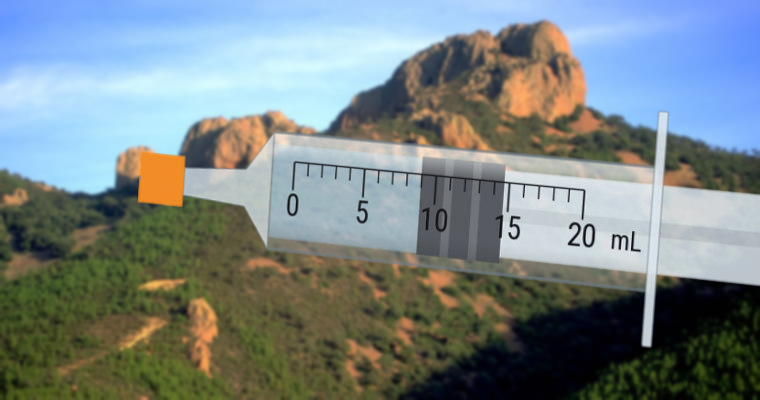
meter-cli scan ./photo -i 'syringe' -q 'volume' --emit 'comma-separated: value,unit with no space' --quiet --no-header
9,mL
